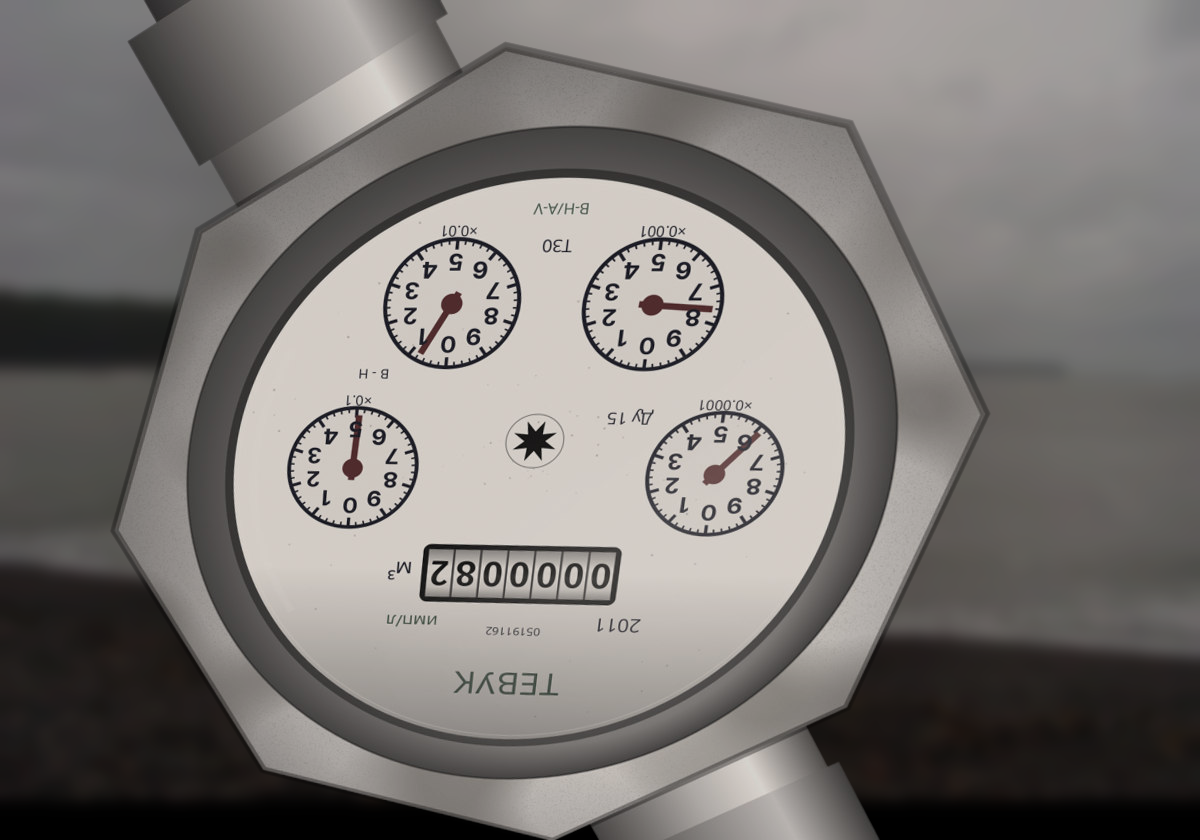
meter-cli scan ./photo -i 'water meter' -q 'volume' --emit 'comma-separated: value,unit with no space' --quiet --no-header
82.5076,m³
